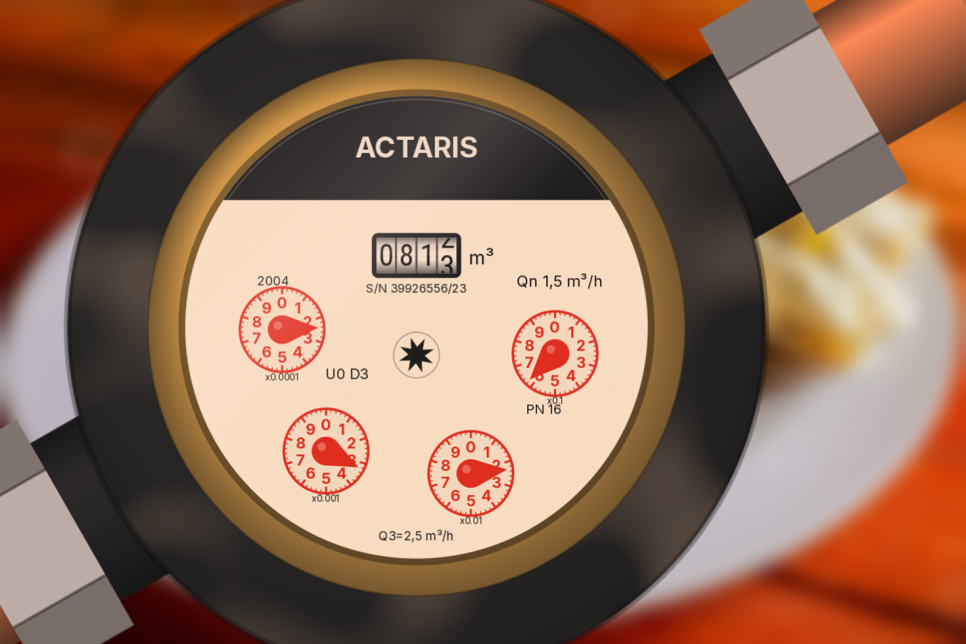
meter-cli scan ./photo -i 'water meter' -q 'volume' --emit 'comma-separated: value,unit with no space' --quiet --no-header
812.6232,m³
